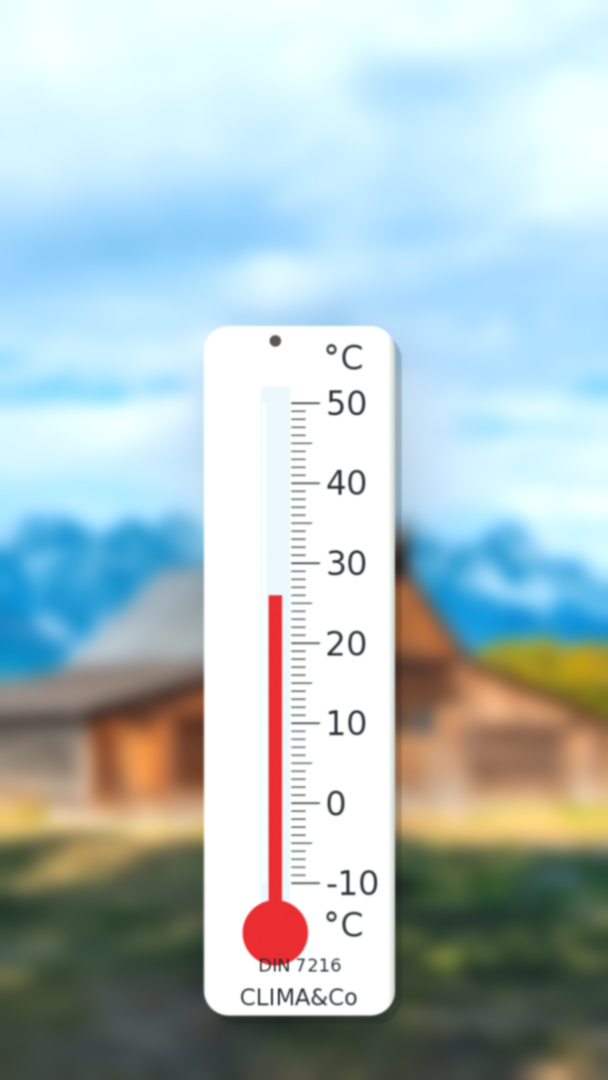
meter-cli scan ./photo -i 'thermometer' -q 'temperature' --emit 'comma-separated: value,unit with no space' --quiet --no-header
26,°C
